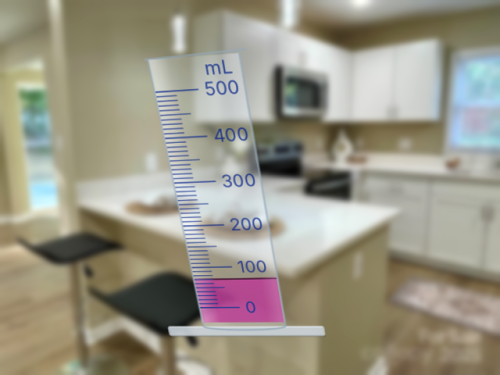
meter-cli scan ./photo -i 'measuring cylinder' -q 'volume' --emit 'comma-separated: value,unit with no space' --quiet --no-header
70,mL
